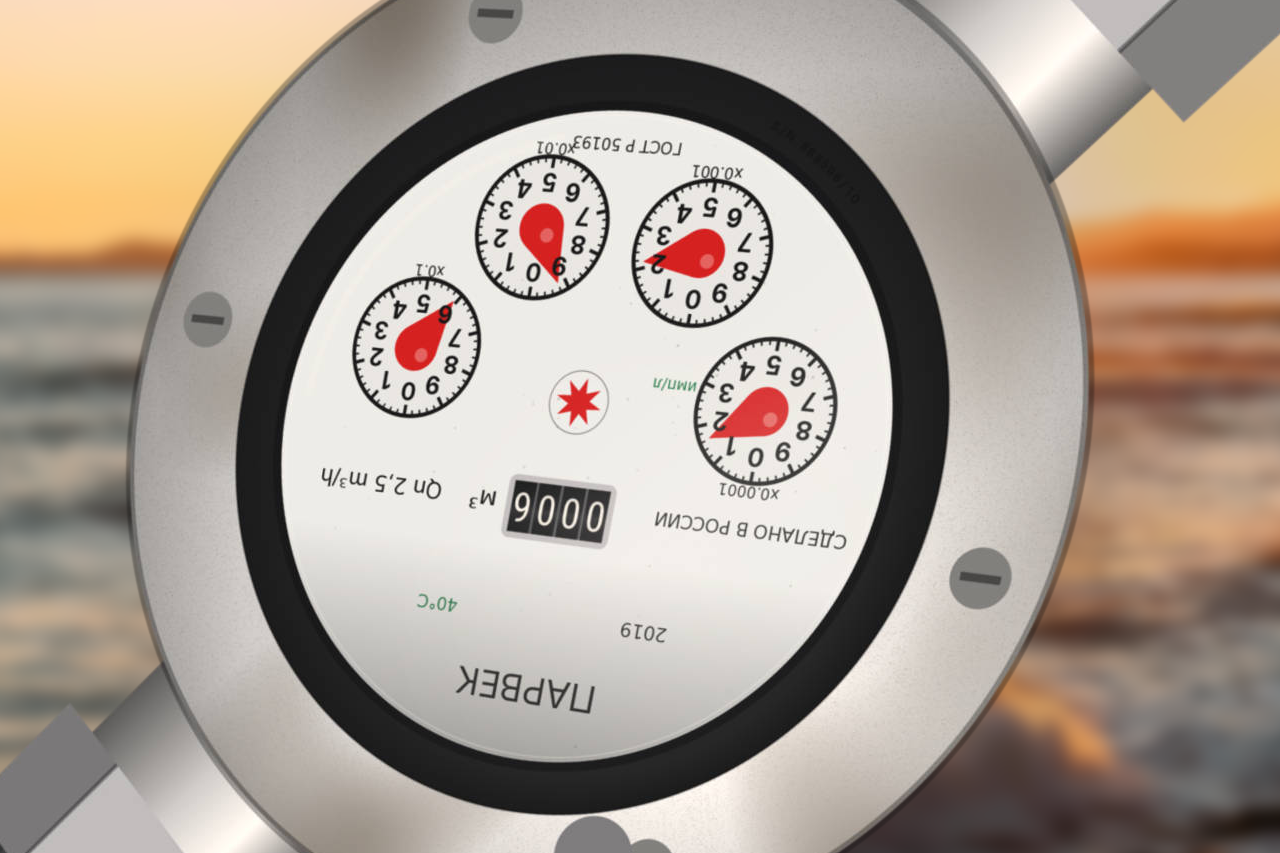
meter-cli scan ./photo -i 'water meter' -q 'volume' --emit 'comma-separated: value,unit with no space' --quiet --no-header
6.5921,m³
